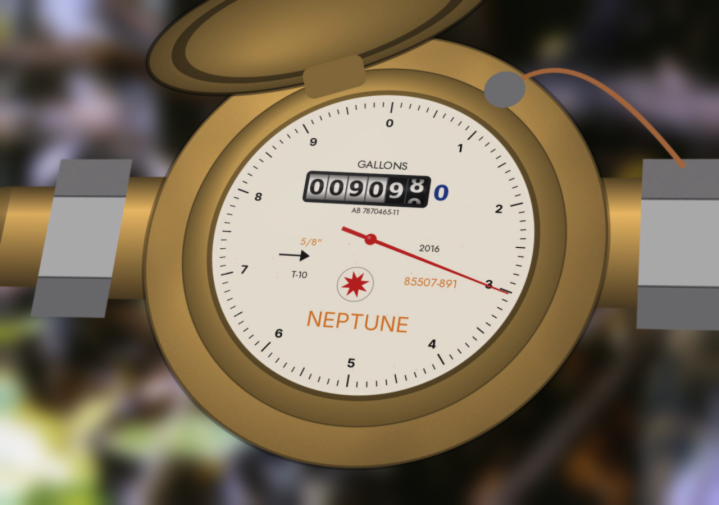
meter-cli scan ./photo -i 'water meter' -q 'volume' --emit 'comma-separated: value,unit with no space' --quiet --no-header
90983.0,gal
